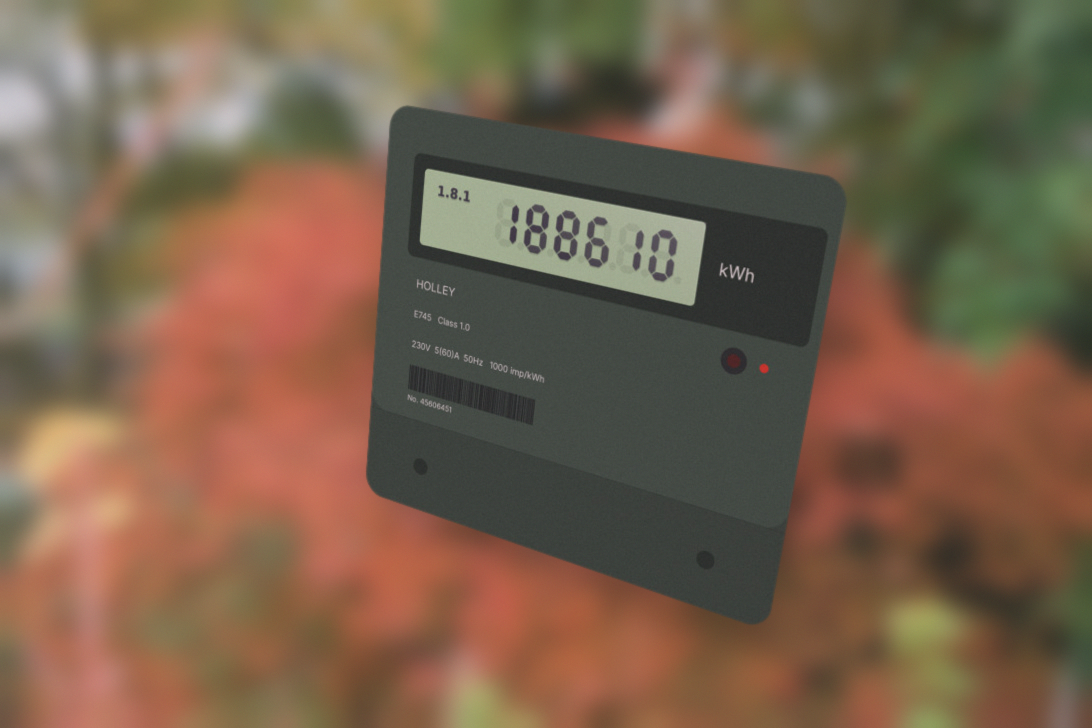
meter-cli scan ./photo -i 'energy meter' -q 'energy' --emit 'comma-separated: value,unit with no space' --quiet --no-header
188610,kWh
